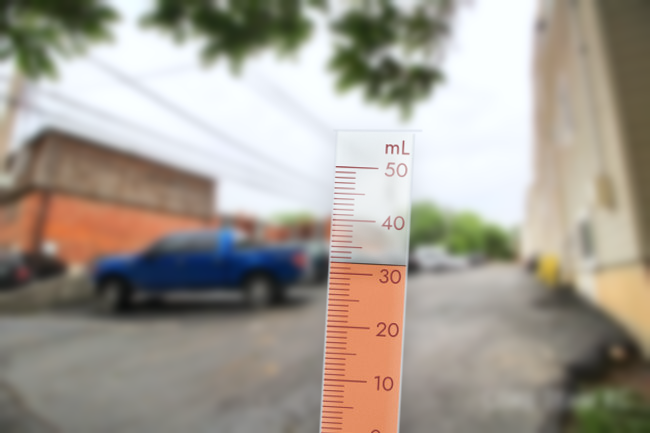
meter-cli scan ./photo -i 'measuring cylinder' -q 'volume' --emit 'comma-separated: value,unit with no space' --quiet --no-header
32,mL
